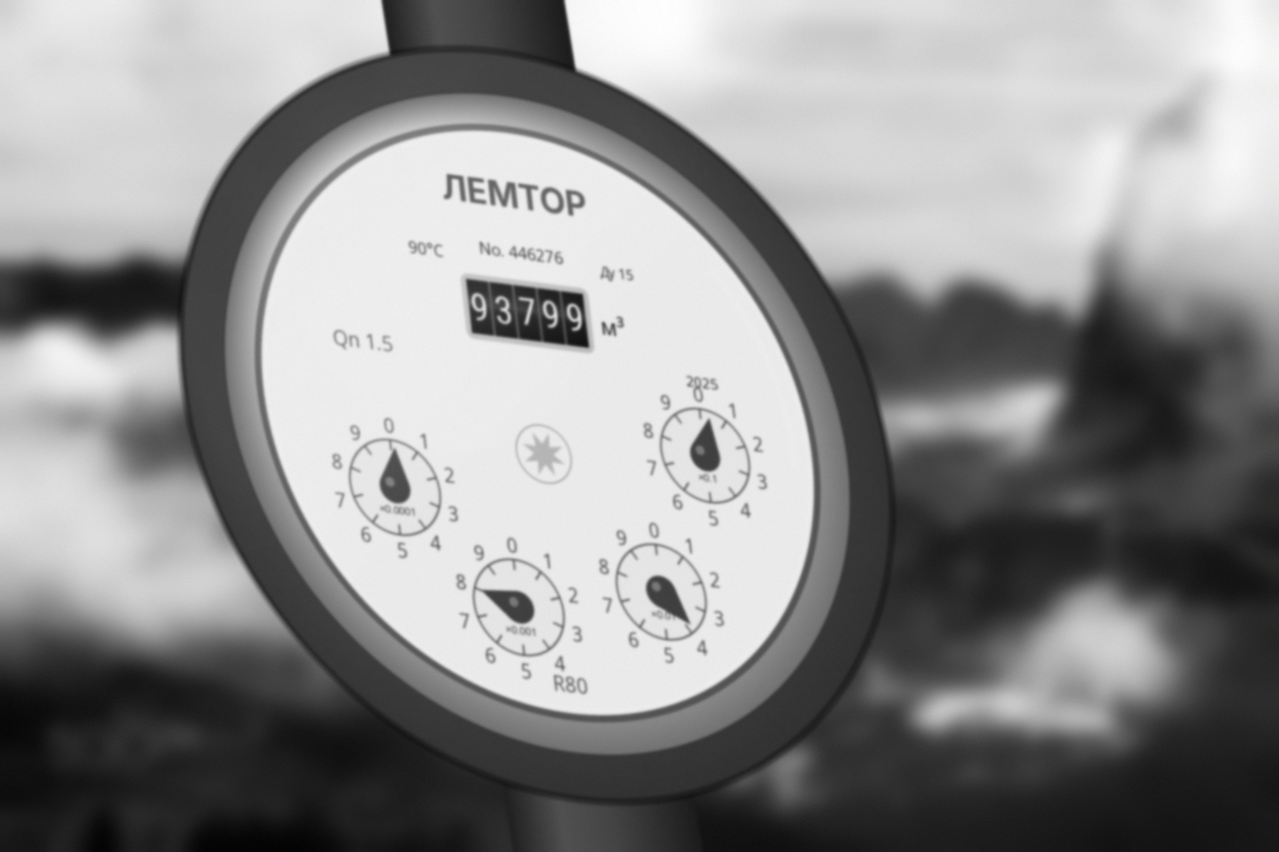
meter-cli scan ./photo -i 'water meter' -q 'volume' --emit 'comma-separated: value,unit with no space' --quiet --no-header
93799.0380,m³
